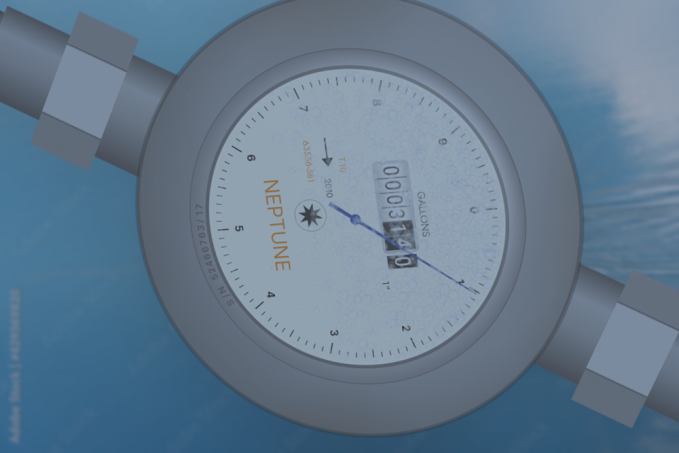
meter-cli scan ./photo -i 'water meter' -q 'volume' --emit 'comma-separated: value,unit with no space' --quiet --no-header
3141.0,gal
